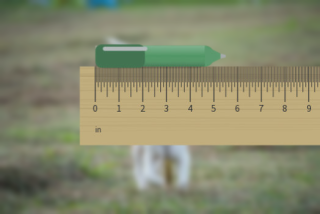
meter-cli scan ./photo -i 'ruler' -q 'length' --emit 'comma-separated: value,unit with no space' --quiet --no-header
5.5,in
